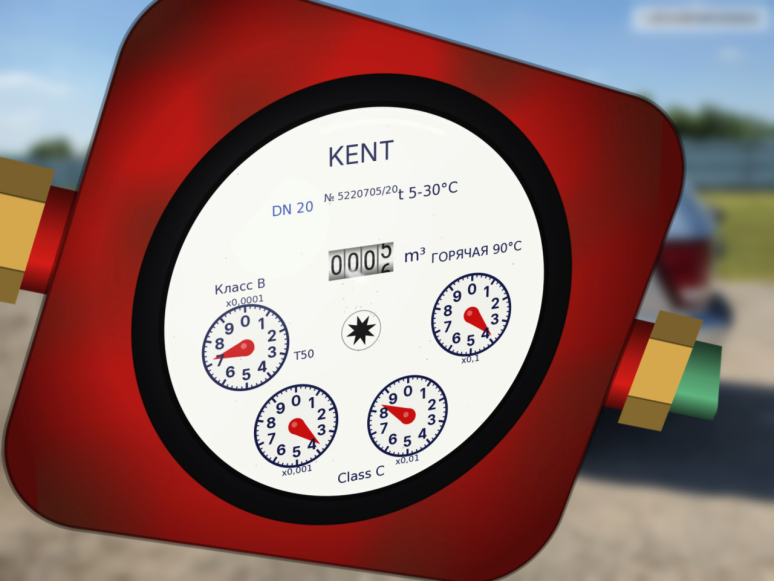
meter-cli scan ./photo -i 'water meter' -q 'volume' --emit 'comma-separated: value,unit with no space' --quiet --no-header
5.3837,m³
